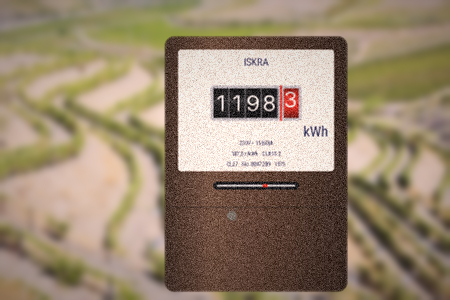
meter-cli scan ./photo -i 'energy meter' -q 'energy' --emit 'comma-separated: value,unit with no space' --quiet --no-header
1198.3,kWh
